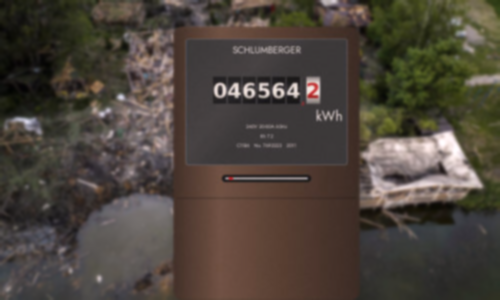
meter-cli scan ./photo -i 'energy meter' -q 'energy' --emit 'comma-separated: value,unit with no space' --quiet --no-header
46564.2,kWh
